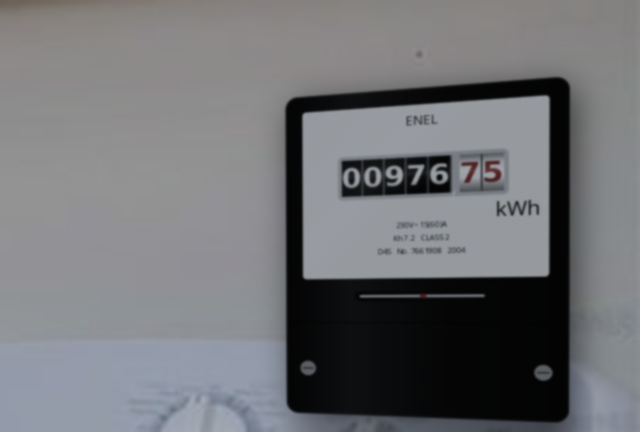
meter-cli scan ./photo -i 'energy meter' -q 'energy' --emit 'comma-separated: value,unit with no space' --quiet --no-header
976.75,kWh
